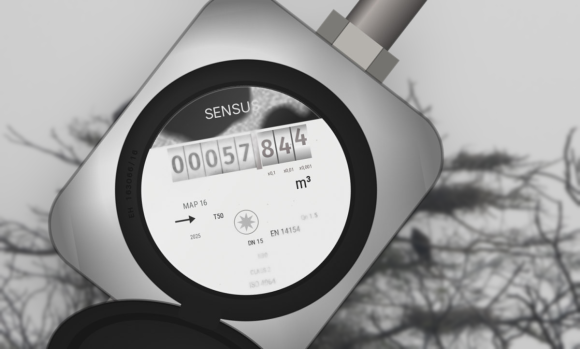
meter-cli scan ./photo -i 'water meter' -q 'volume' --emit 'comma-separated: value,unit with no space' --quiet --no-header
57.844,m³
